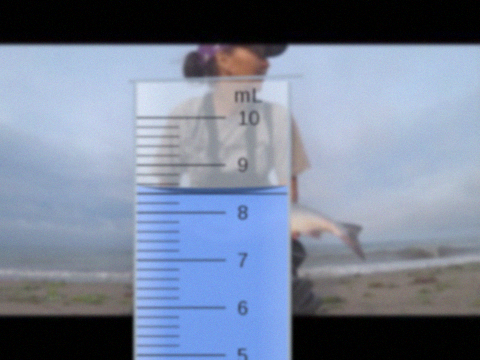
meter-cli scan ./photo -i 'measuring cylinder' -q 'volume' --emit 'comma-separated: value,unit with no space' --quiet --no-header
8.4,mL
